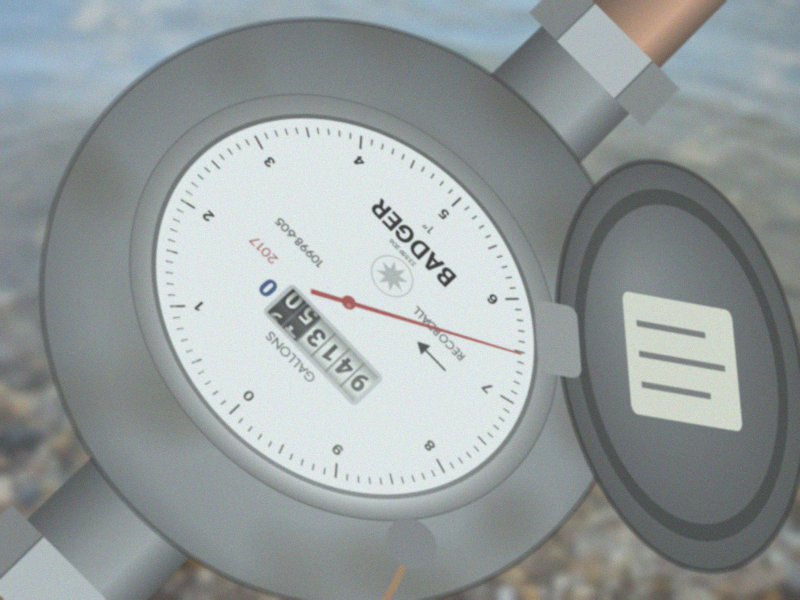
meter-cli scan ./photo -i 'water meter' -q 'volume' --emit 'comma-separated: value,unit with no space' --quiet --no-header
9413496.5,gal
